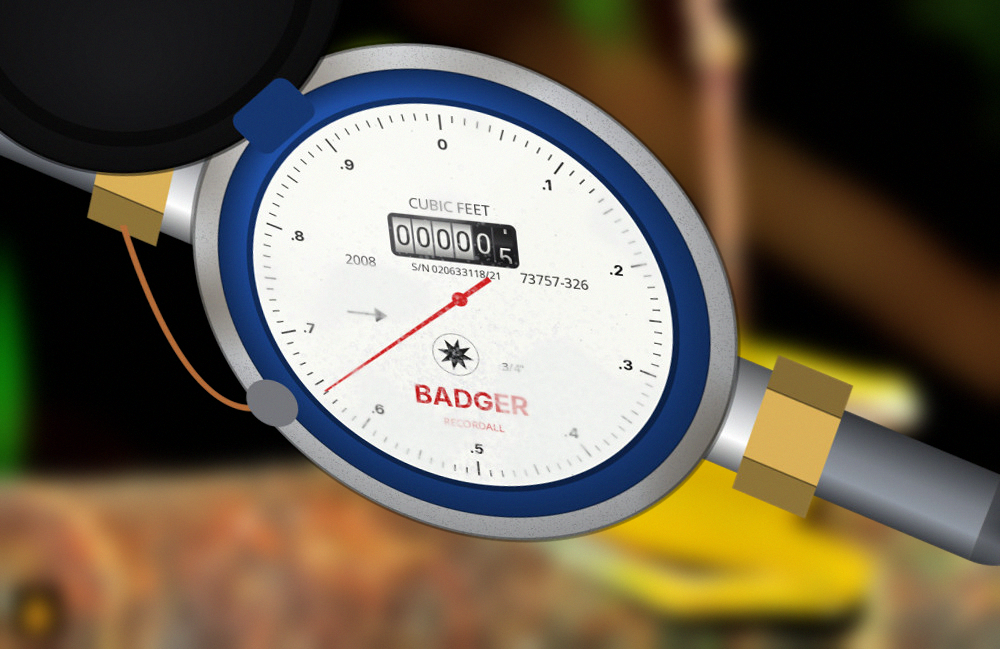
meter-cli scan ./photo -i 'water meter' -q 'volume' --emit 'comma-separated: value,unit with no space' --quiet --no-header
4.64,ft³
